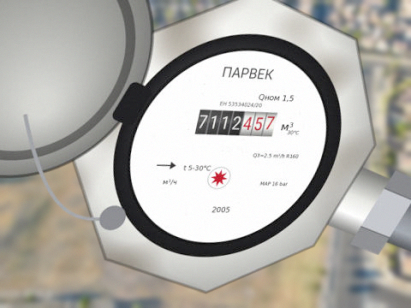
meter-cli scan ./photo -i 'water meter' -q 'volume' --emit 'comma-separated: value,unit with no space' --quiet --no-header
7112.457,m³
